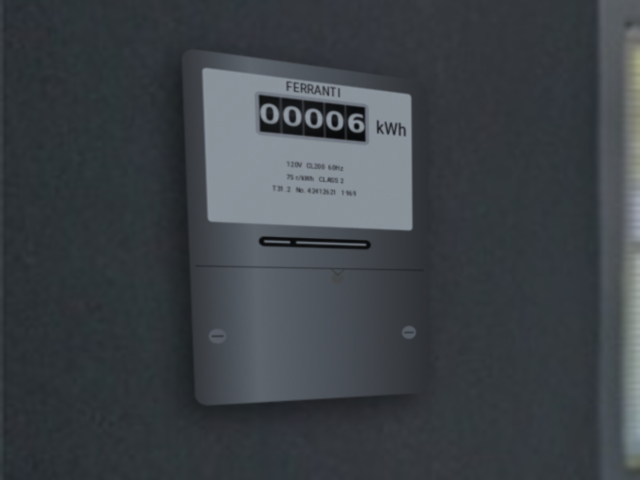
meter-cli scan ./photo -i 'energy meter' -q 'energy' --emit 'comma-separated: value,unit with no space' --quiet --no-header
6,kWh
